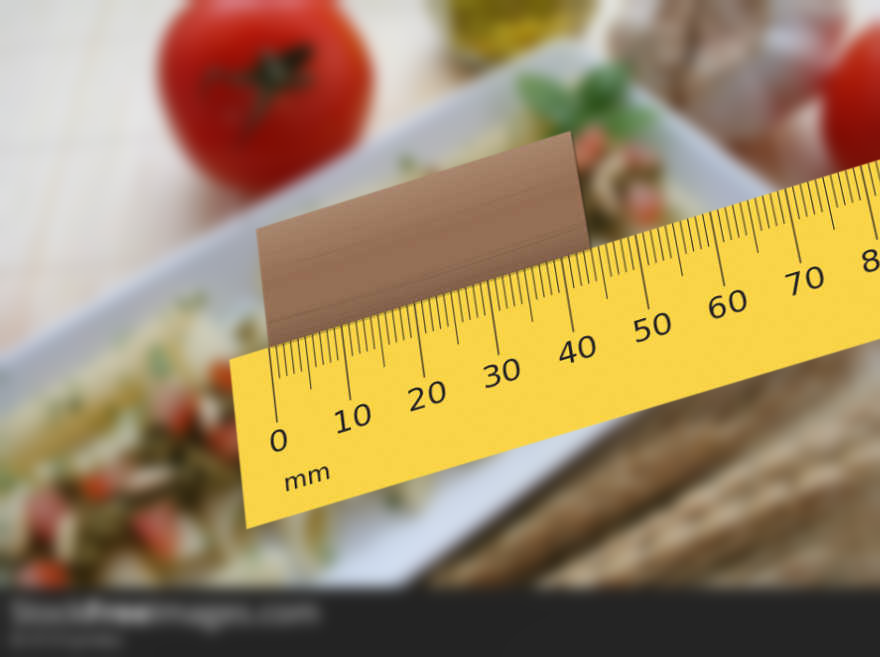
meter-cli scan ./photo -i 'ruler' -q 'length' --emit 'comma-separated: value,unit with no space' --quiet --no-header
44,mm
